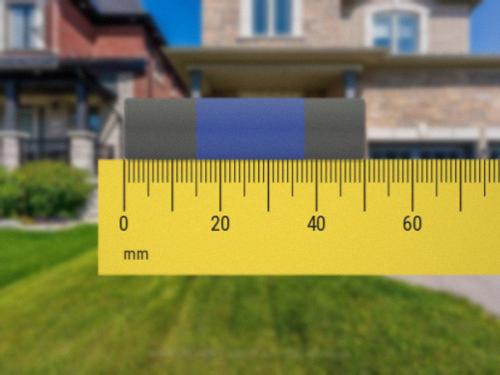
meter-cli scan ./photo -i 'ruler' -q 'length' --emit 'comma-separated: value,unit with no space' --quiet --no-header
50,mm
